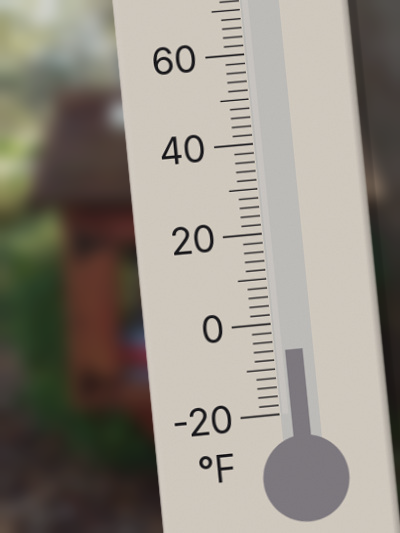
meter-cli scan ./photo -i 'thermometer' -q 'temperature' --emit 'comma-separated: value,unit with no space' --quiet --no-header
-6,°F
